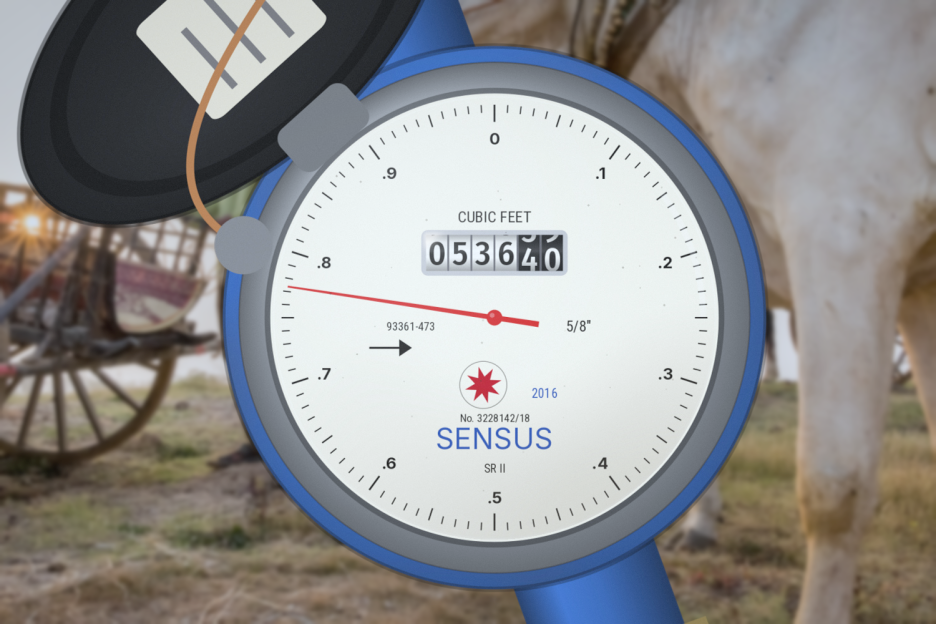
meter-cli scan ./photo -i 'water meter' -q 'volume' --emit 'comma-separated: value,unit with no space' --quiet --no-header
53639.77,ft³
